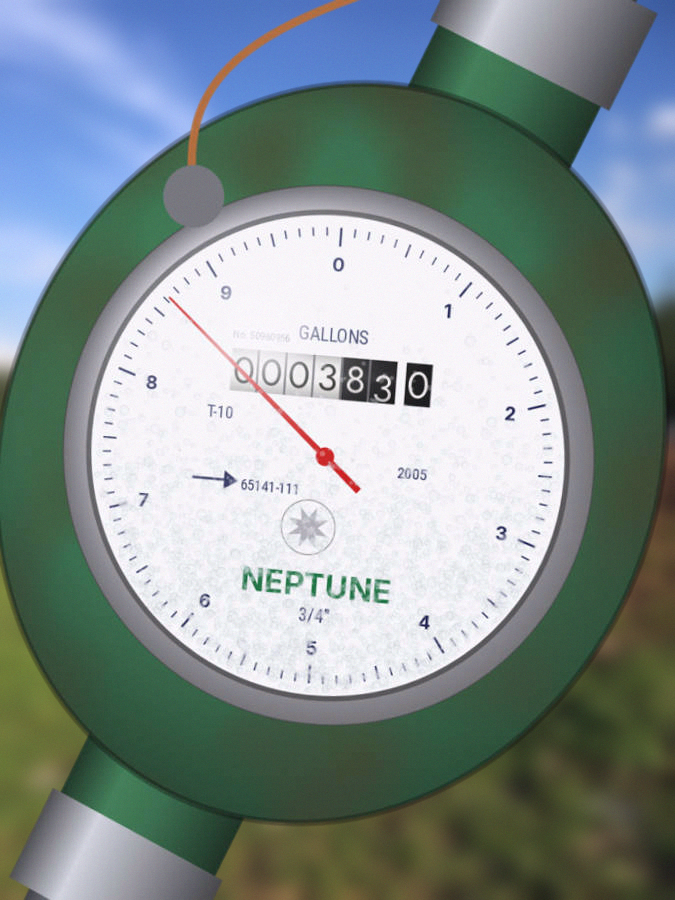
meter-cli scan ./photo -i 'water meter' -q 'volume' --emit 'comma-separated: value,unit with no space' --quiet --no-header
3828.6,gal
